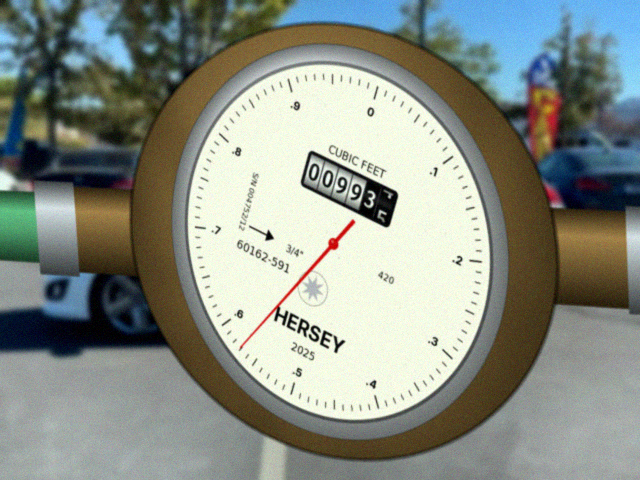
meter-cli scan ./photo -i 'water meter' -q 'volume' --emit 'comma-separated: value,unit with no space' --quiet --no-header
9934.57,ft³
